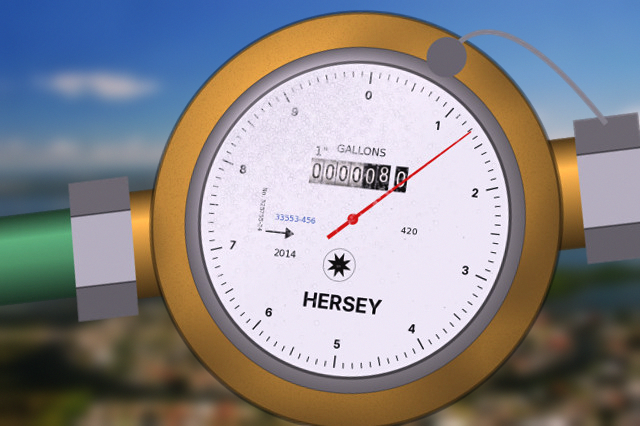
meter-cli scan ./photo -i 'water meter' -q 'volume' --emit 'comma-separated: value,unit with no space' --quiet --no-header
81.3,gal
